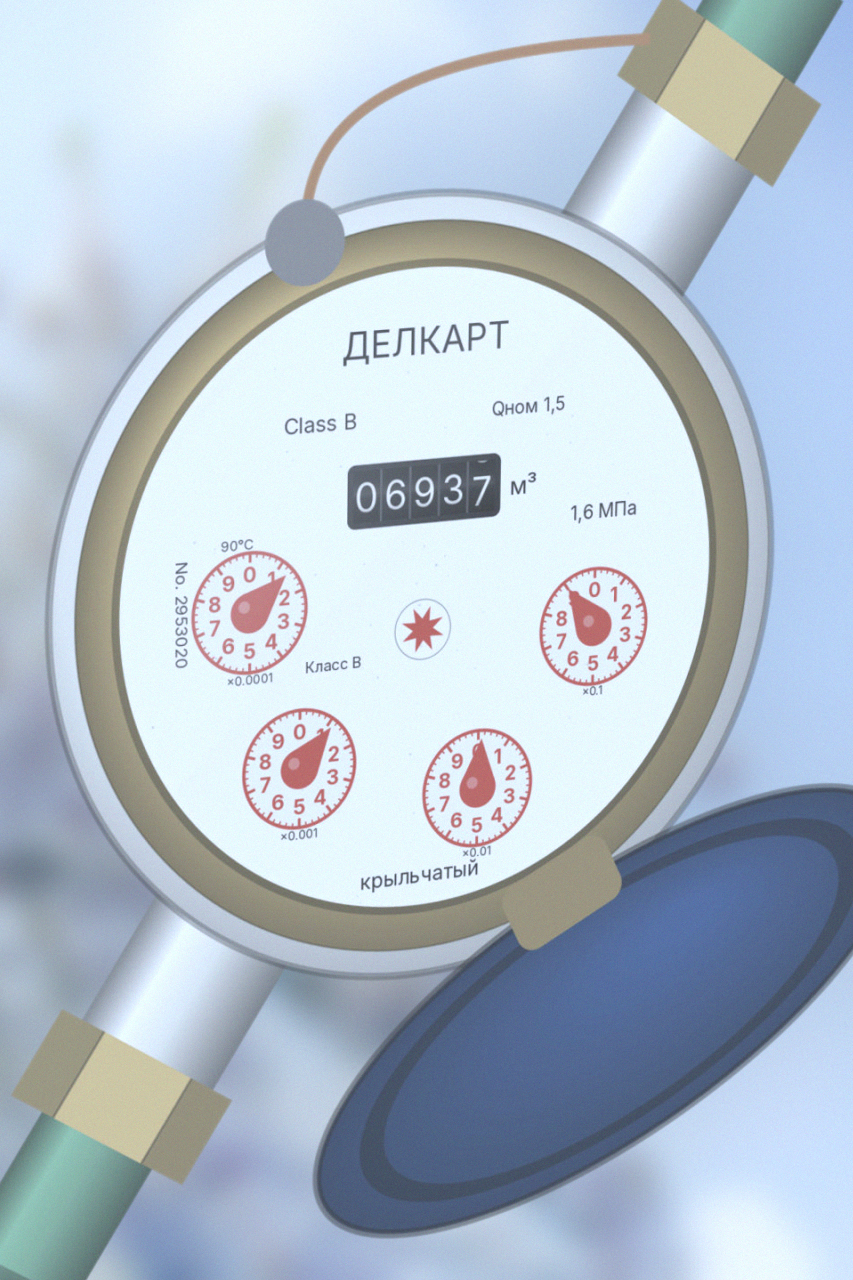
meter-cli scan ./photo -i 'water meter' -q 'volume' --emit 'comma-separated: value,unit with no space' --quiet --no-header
6936.9011,m³
